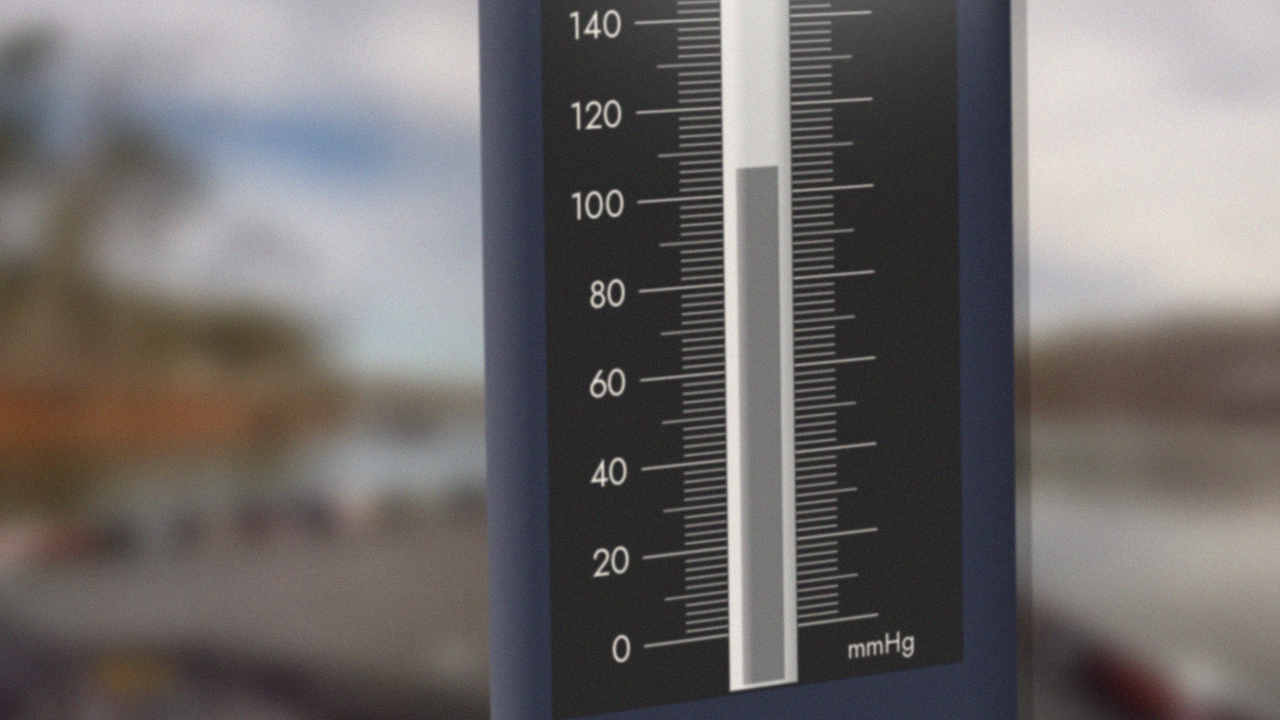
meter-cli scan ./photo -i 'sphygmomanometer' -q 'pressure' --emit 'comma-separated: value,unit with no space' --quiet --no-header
106,mmHg
